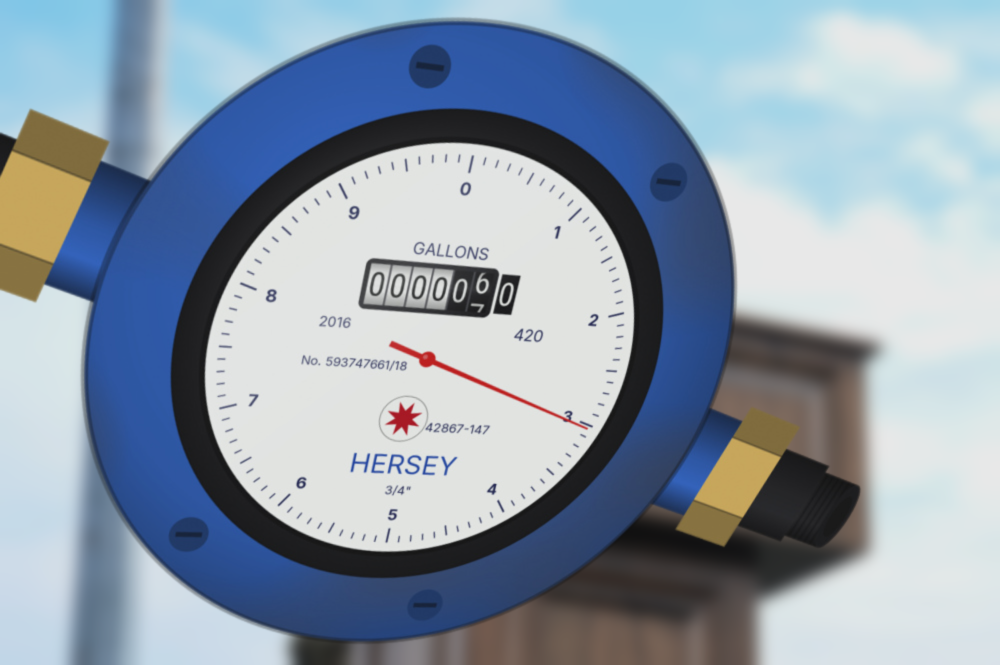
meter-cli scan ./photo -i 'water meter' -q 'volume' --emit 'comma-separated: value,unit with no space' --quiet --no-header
63.0,gal
